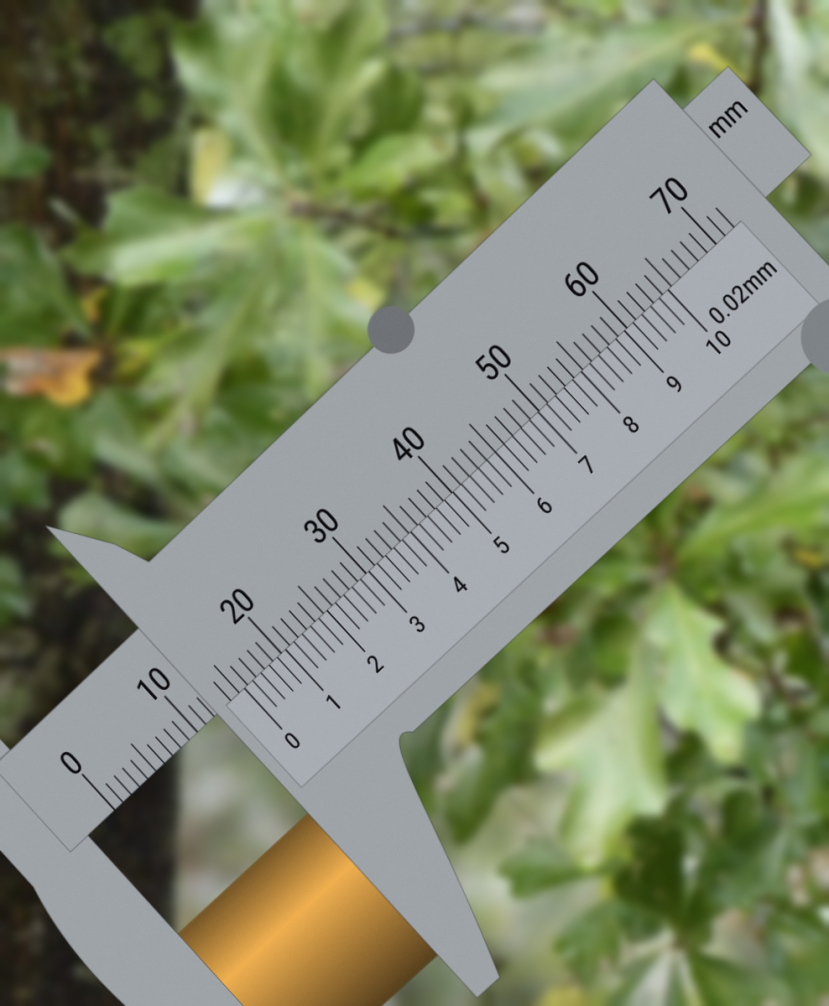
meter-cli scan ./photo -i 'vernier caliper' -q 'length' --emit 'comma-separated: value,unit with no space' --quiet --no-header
15.6,mm
